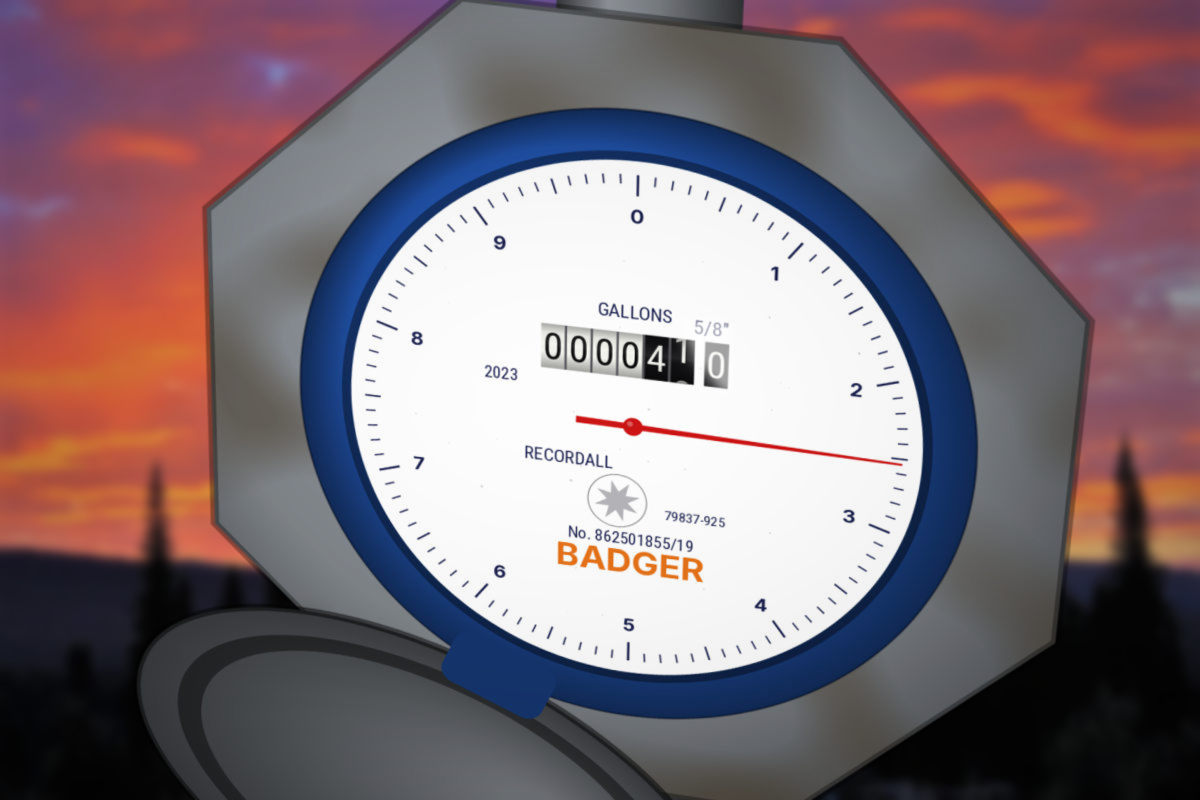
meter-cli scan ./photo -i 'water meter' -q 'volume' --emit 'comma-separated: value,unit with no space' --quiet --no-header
412.5,gal
